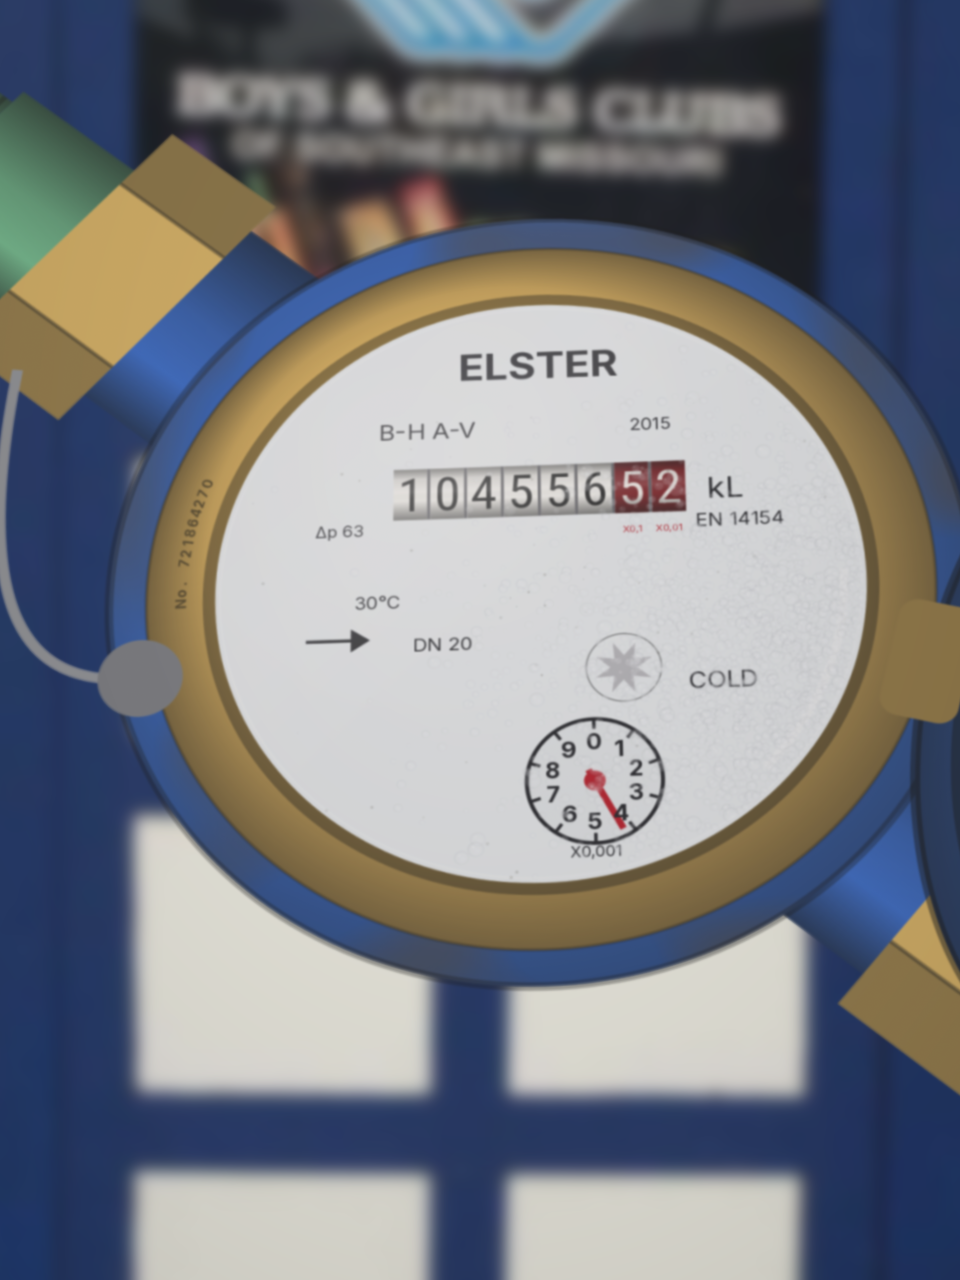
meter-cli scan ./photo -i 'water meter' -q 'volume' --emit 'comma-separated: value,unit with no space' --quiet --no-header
104556.524,kL
